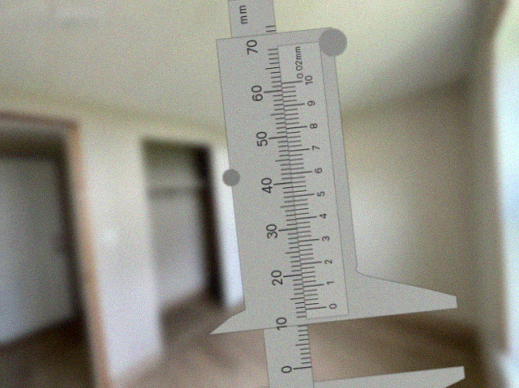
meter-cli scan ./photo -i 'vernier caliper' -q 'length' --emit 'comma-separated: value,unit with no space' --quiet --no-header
12.5,mm
